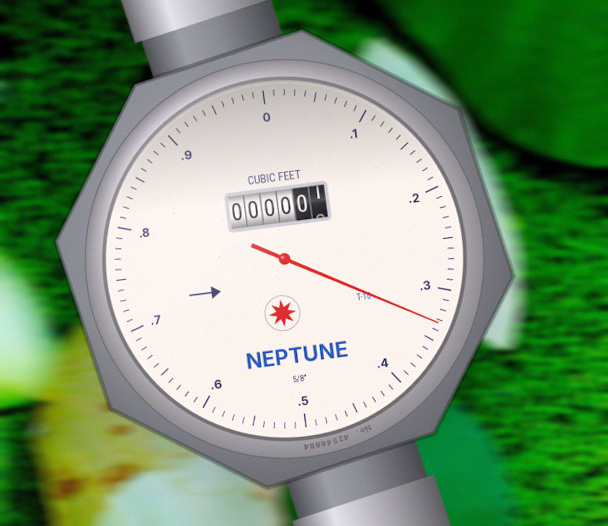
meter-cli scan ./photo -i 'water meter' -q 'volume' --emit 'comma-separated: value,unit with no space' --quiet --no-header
1.33,ft³
